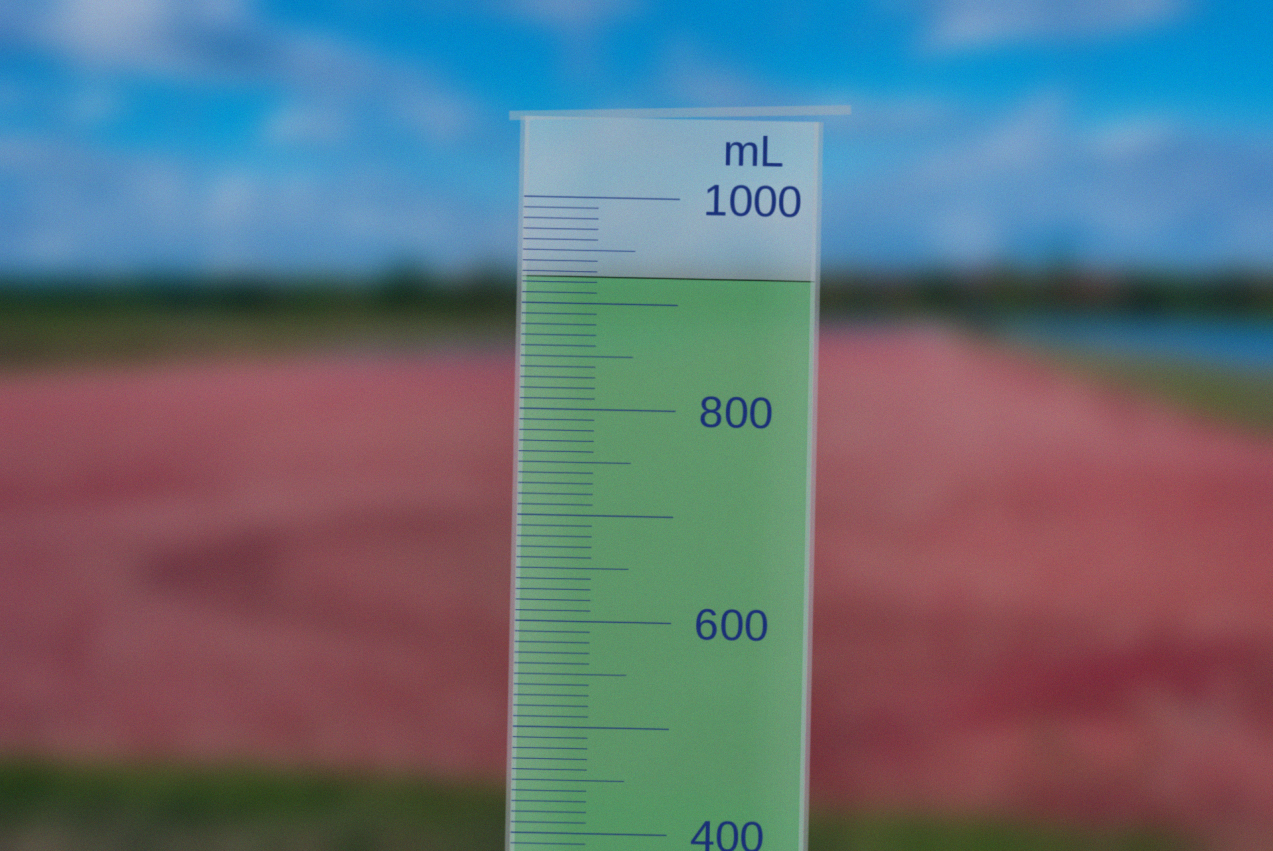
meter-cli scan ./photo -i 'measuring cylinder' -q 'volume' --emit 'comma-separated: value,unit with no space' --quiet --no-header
925,mL
